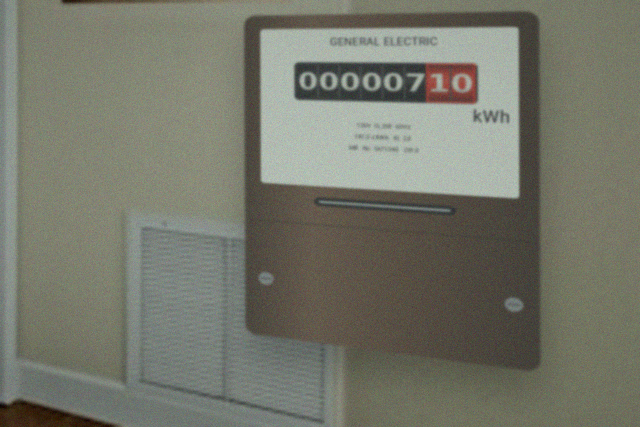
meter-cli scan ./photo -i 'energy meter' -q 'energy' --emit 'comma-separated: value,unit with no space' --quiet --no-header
7.10,kWh
